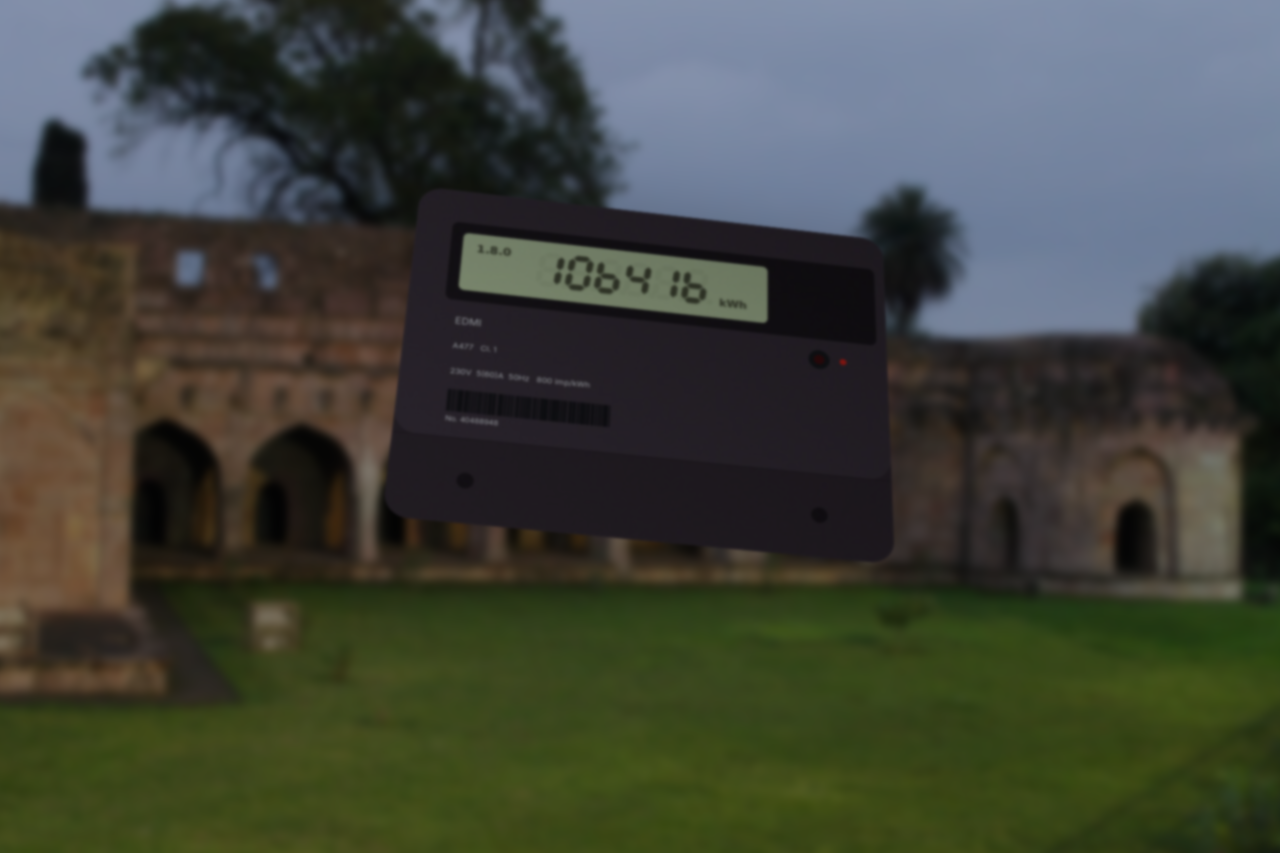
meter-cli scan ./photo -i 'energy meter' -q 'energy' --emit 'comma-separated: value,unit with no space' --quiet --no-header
106416,kWh
